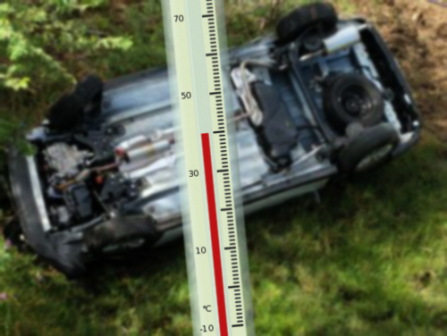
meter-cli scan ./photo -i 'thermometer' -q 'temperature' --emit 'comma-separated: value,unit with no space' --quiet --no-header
40,°C
